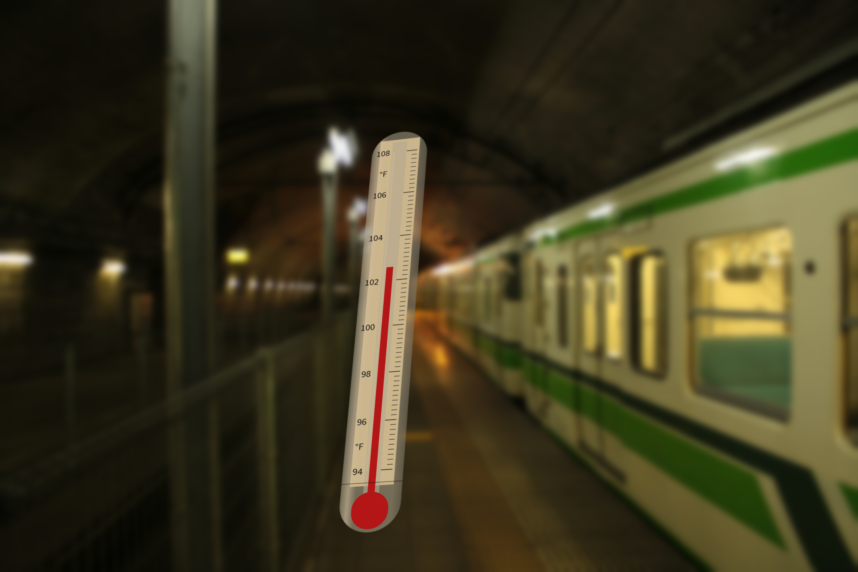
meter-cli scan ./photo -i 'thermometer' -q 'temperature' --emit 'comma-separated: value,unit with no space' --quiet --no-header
102.6,°F
